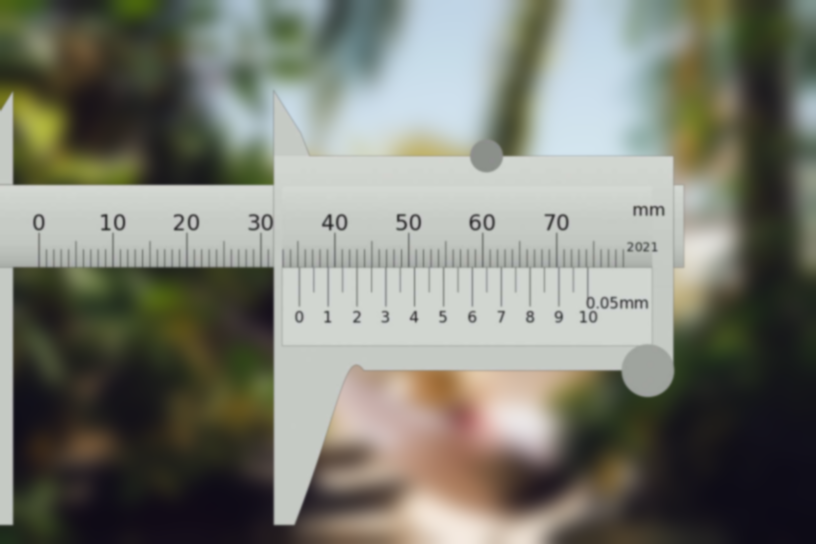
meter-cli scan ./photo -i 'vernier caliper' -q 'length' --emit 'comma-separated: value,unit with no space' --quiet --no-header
35.2,mm
